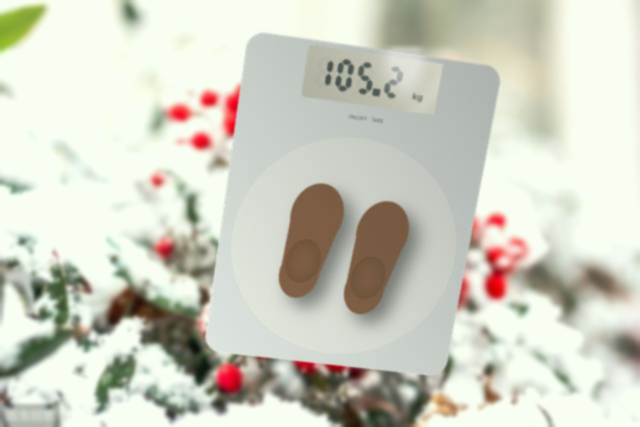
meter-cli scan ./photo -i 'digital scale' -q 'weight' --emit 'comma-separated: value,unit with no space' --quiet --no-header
105.2,kg
